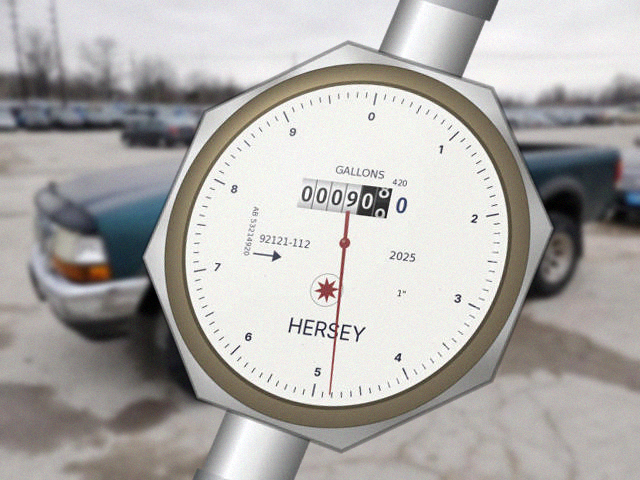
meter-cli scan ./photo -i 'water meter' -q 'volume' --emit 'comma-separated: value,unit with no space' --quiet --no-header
9084.8,gal
